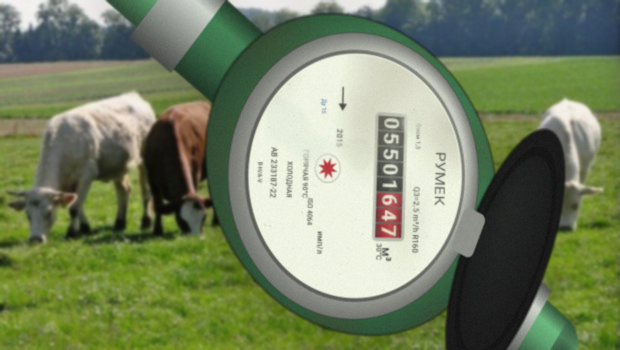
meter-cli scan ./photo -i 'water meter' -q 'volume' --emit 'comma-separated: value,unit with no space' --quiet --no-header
5501.647,m³
